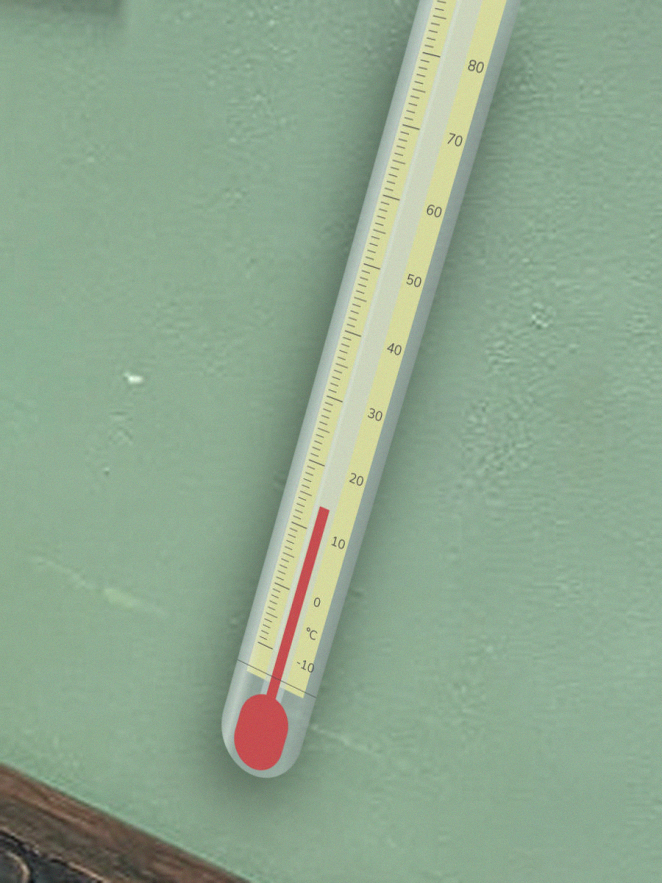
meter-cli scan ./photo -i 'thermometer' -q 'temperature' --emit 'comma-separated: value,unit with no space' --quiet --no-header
14,°C
